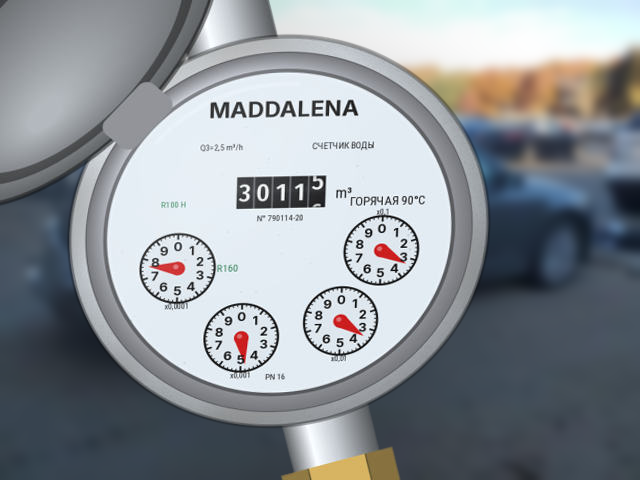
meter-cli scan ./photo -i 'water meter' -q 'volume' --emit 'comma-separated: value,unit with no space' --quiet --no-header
30115.3347,m³
